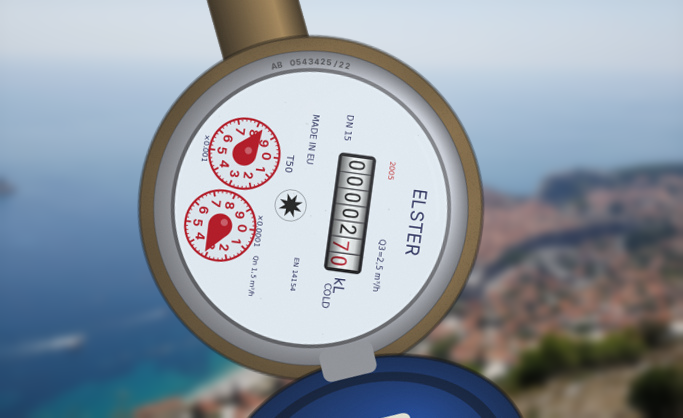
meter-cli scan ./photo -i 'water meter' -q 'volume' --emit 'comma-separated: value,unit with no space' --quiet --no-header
2.6983,kL
